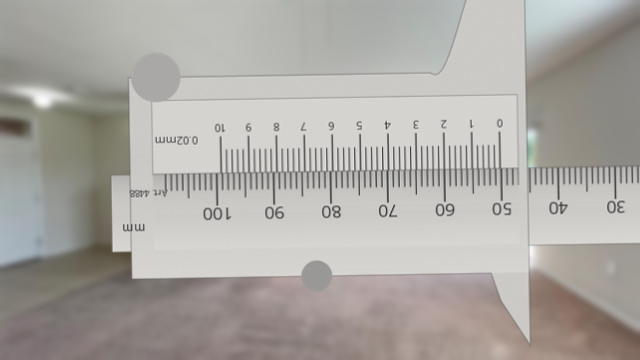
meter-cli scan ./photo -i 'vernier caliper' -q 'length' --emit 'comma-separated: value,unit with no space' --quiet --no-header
50.2,mm
